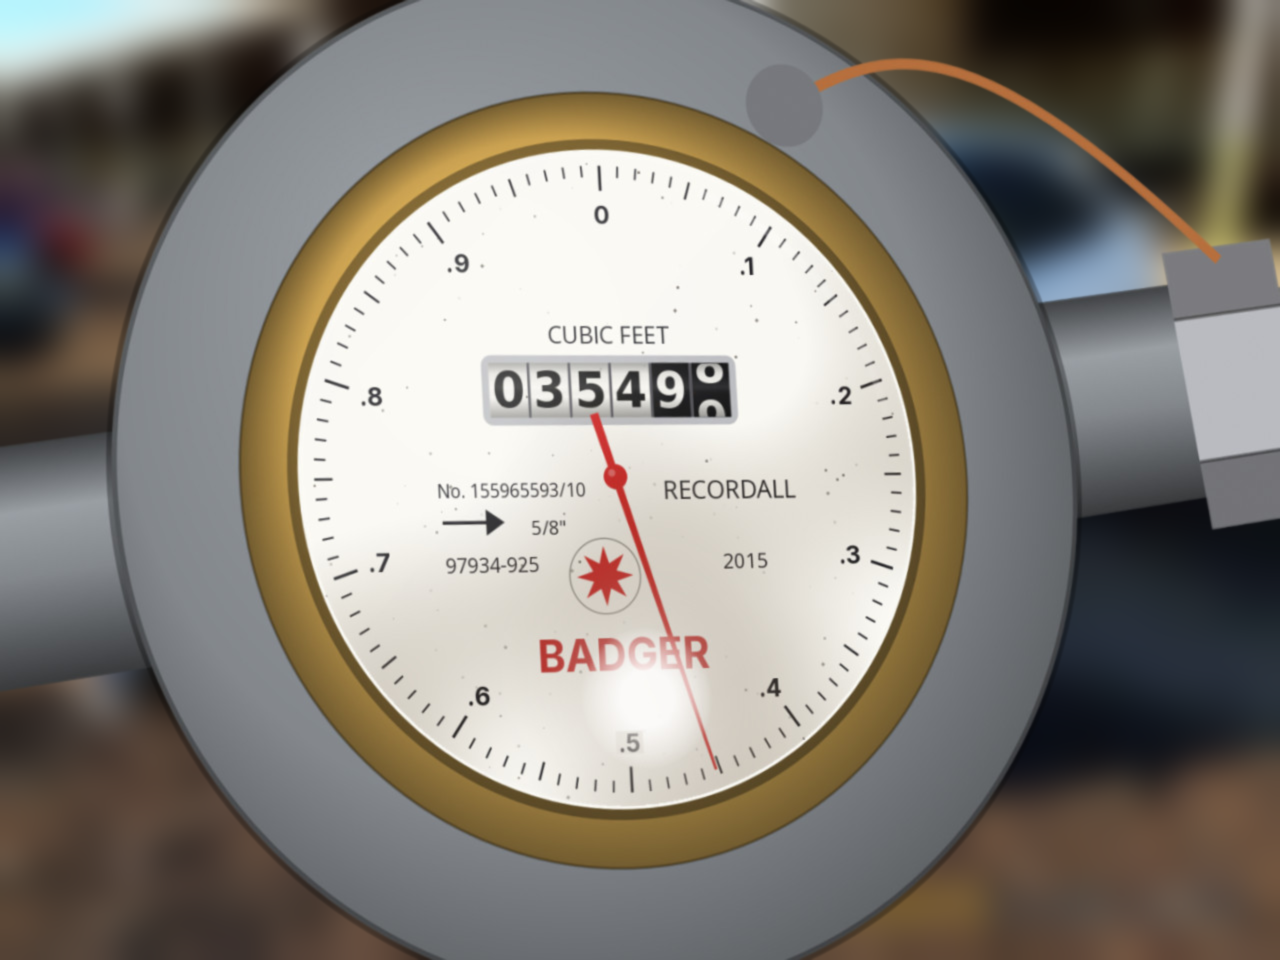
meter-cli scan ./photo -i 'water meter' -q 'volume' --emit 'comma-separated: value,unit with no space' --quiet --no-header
35498.45,ft³
